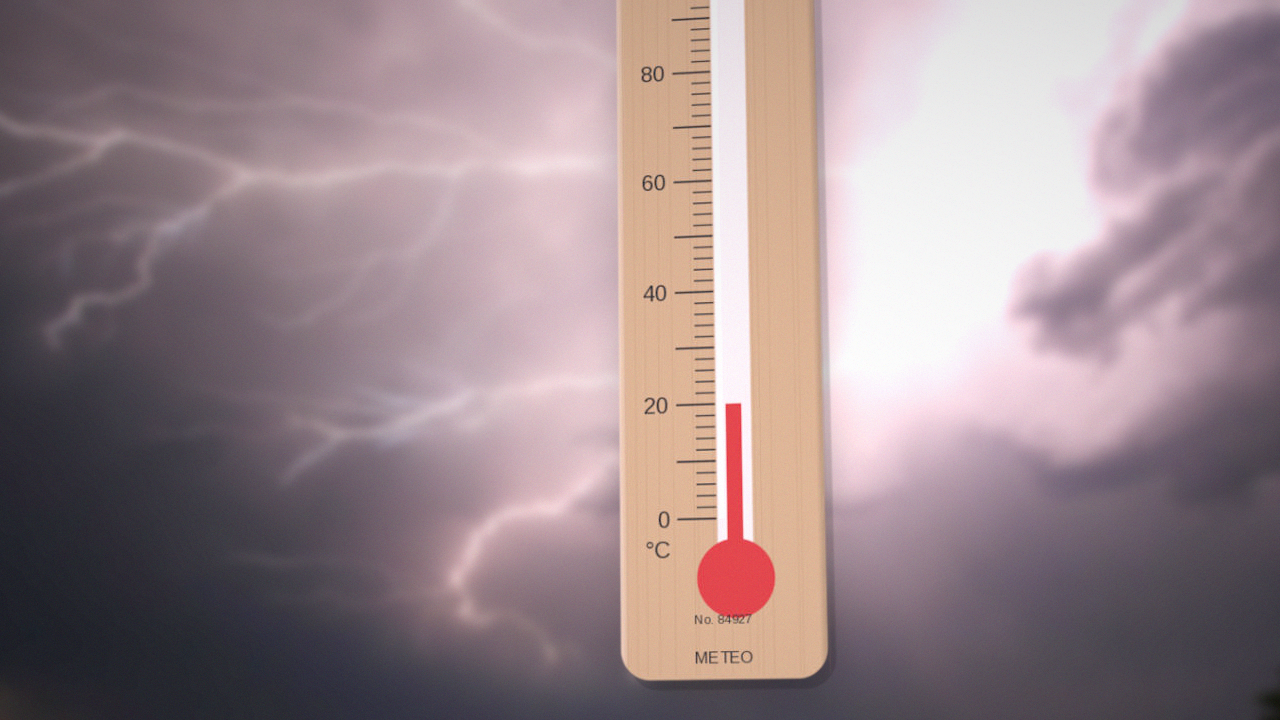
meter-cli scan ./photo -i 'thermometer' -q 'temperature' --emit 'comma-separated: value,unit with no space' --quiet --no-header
20,°C
